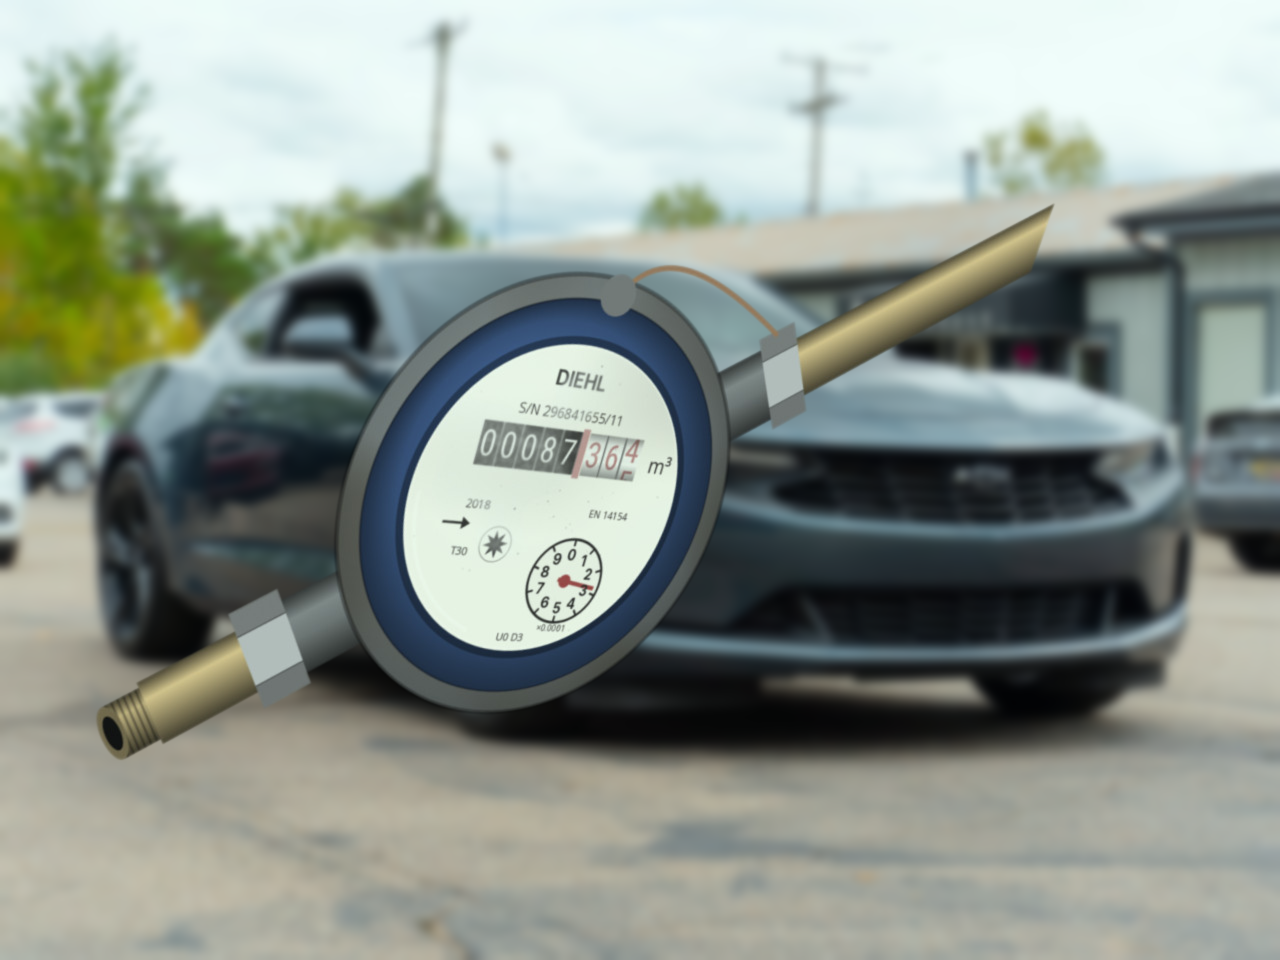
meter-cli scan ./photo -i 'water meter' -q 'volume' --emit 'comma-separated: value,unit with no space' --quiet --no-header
87.3642,m³
